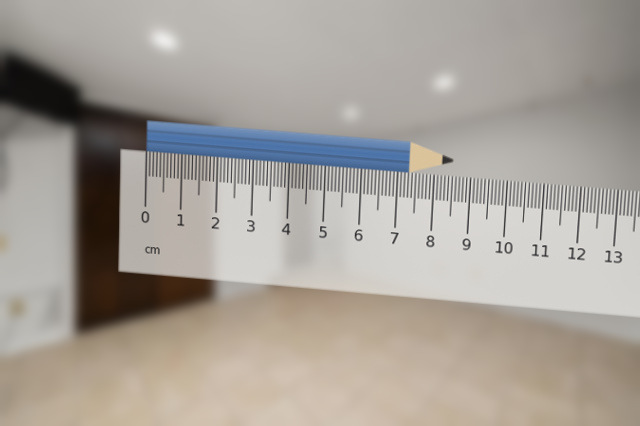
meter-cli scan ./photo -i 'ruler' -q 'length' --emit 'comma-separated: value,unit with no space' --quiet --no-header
8.5,cm
